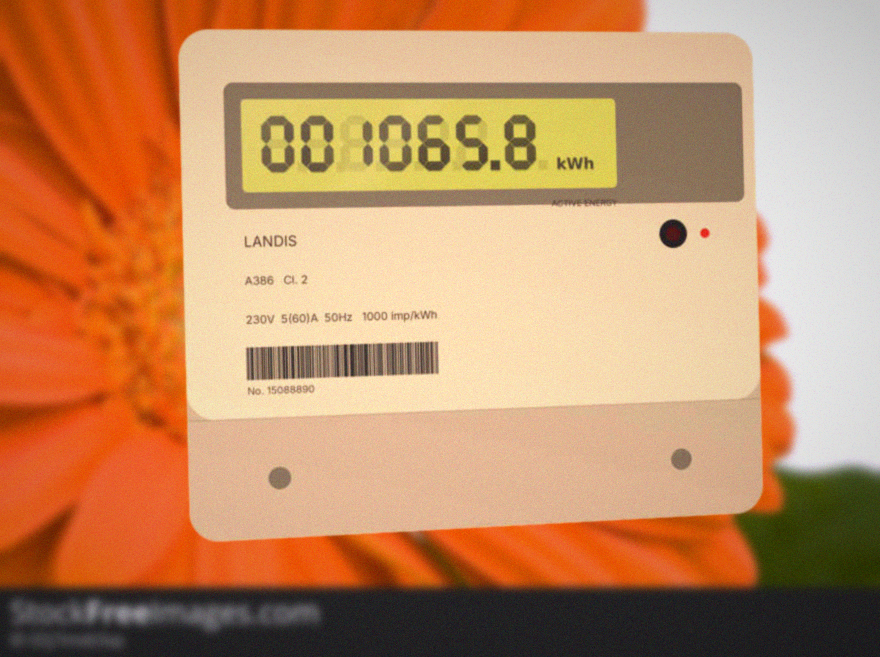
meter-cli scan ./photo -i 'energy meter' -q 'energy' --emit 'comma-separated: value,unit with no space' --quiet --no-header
1065.8,kWh
